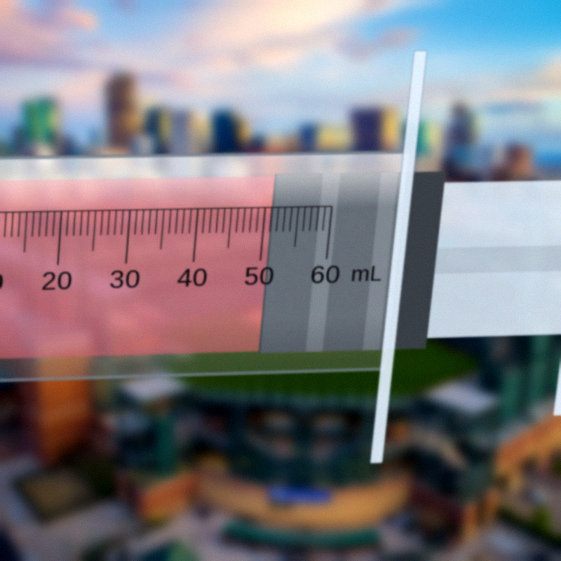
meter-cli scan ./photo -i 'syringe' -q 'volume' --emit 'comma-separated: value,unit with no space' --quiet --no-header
51,mL
